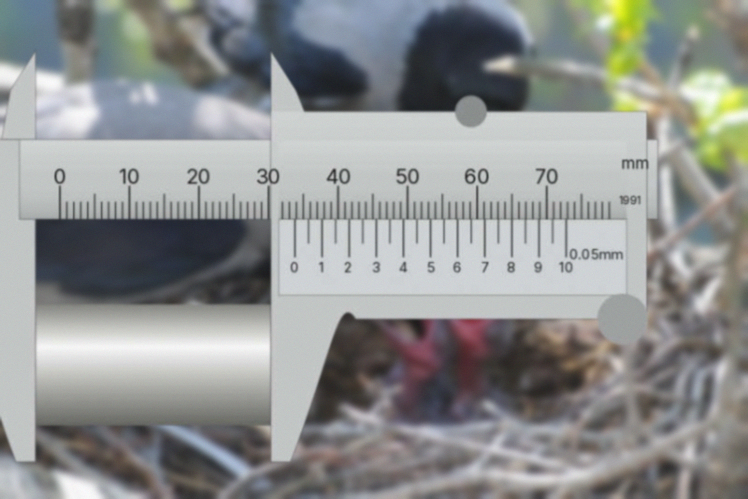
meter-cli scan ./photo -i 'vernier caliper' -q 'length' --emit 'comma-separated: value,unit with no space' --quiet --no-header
33.8,mm
